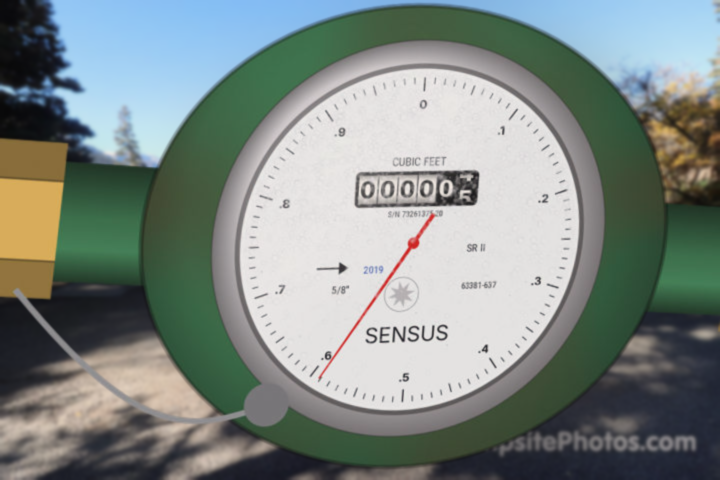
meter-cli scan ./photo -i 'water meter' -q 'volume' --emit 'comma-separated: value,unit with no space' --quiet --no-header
4.59,ft³
